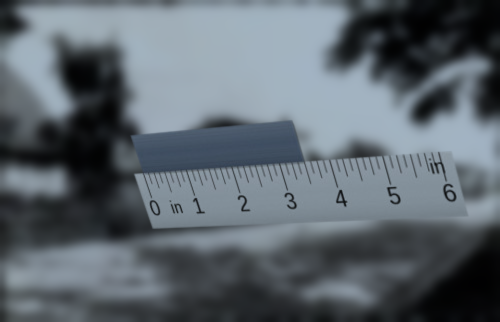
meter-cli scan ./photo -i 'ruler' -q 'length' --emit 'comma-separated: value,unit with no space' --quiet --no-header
3.5,in
